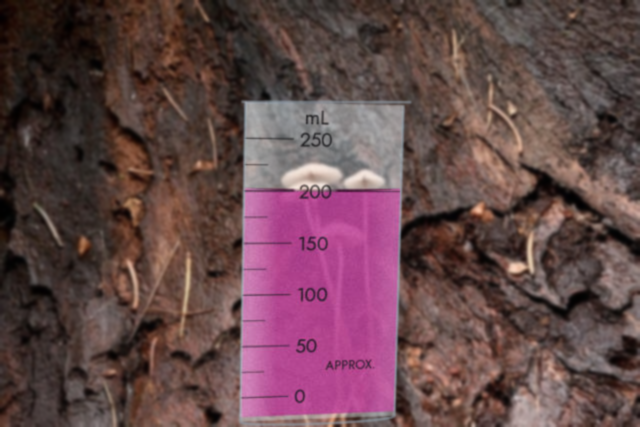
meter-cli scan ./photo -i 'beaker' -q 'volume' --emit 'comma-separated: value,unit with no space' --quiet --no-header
200,mL
